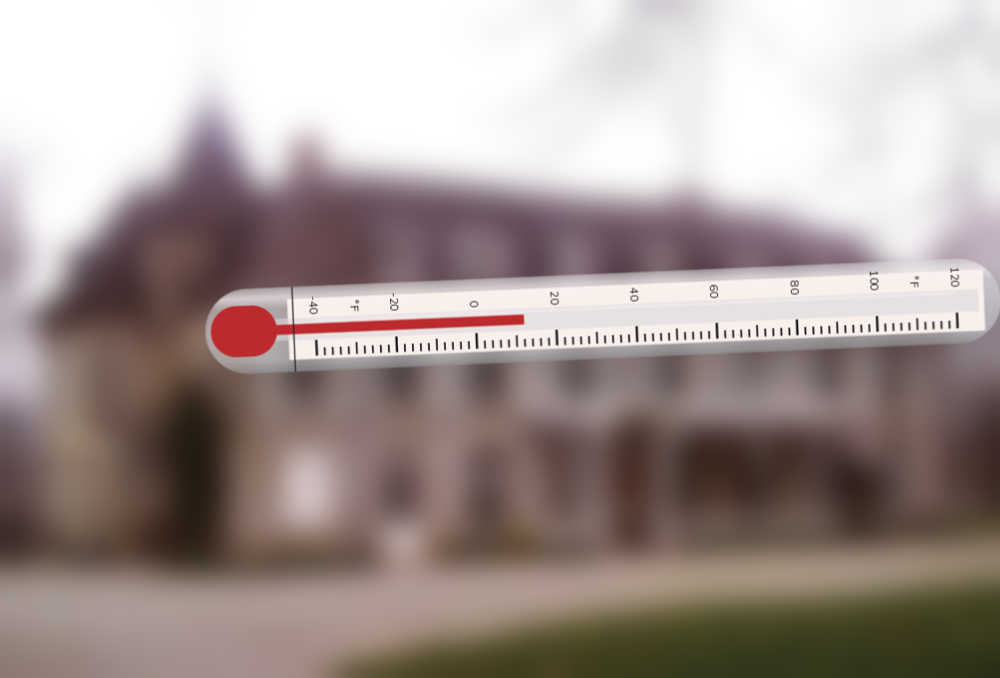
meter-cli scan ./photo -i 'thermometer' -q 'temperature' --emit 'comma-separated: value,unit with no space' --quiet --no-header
12,°F
